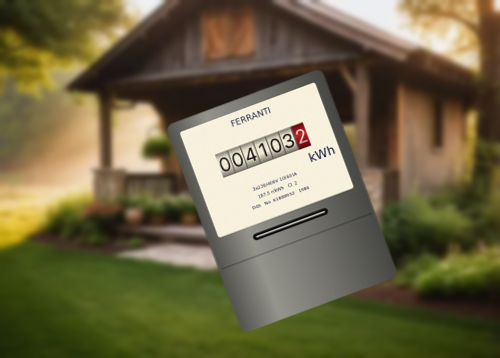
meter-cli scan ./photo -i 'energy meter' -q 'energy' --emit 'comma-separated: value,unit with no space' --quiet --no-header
4103.2,kWh
